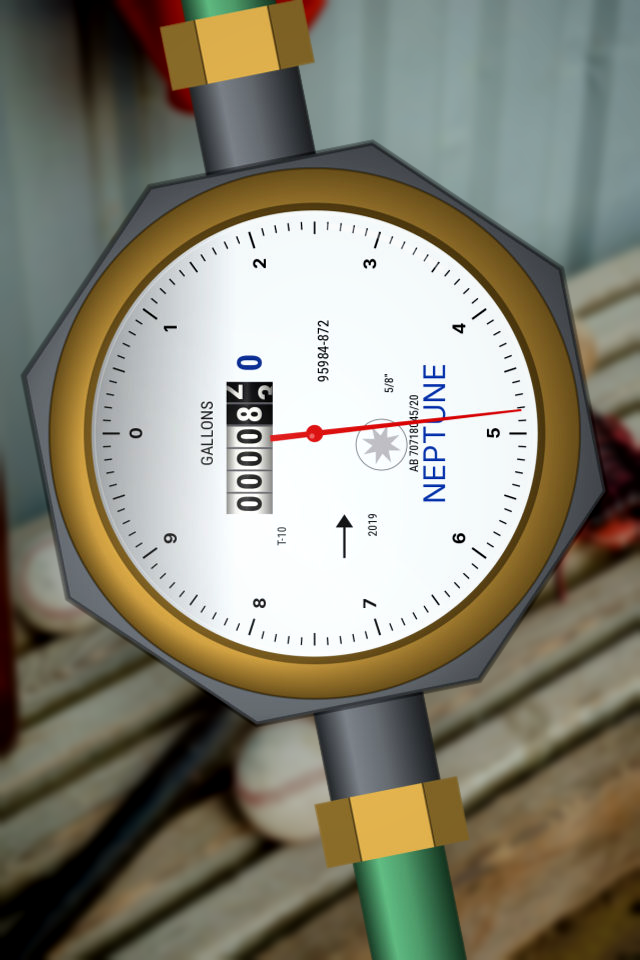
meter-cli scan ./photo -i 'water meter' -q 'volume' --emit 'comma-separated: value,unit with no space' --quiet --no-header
824.8,gal
